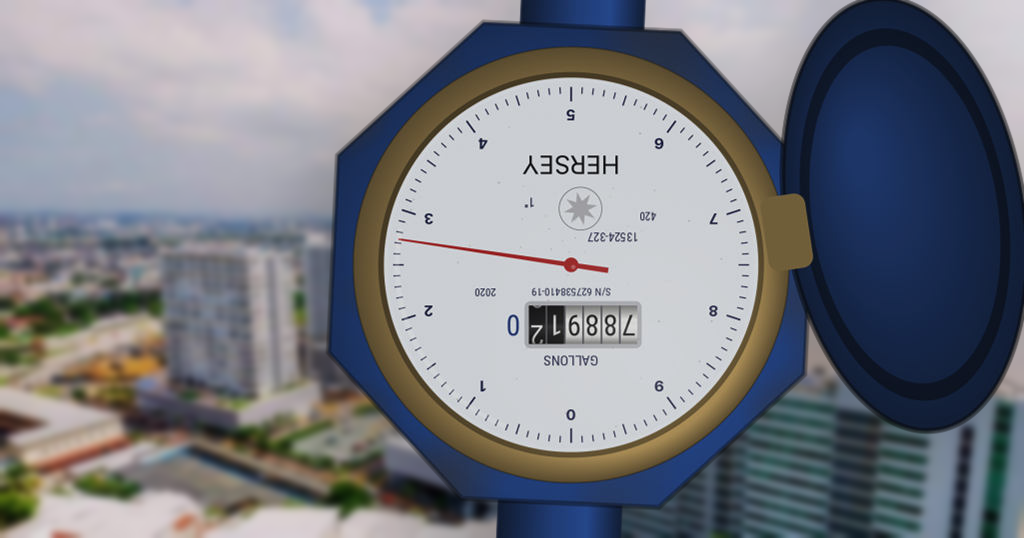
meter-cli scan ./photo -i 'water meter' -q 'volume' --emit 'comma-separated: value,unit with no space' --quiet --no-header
7889122.7,gal
